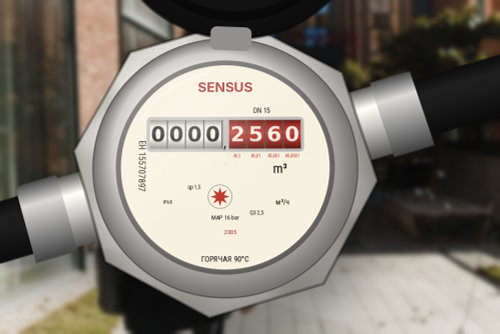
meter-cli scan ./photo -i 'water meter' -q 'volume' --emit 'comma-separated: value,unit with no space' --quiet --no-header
0.2560,m³
